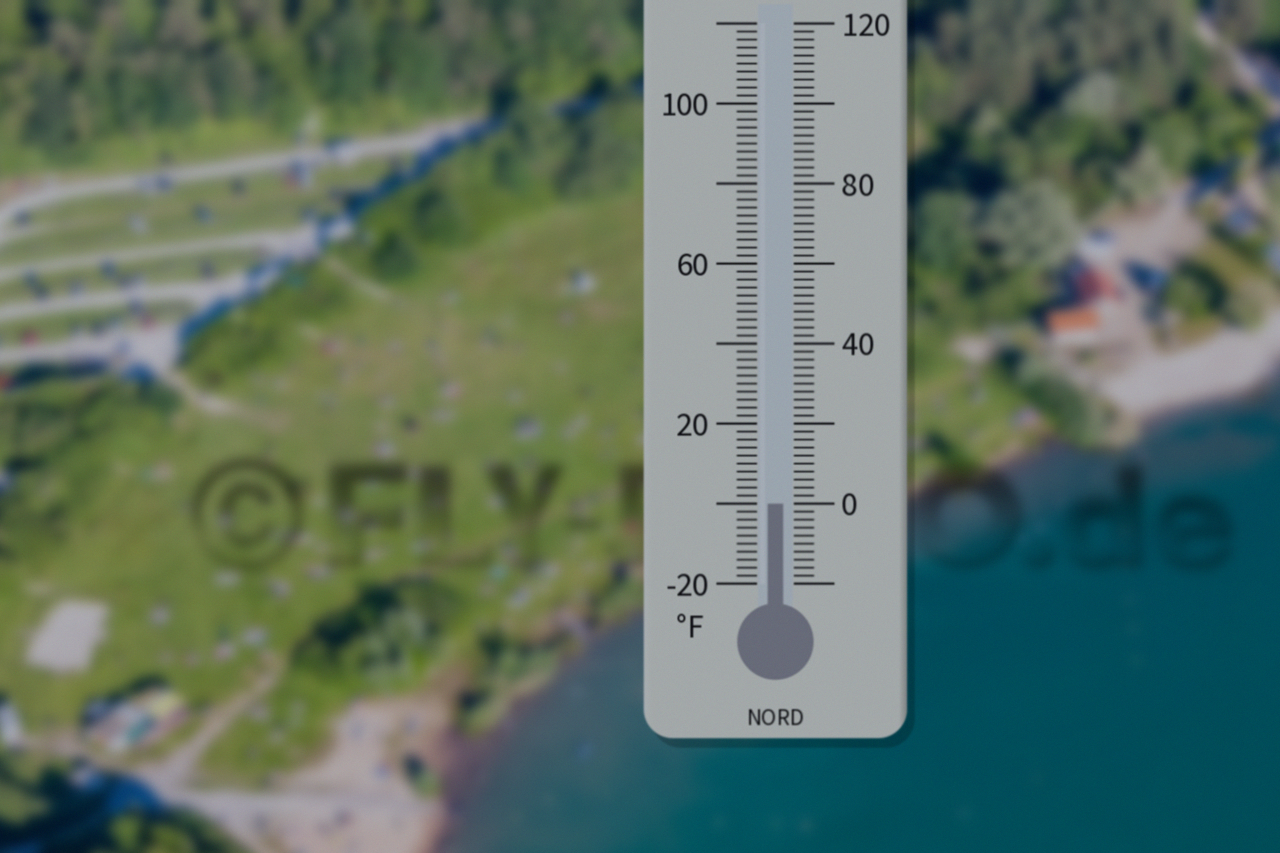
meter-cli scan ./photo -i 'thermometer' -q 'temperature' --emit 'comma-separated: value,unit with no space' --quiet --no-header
0,°F
